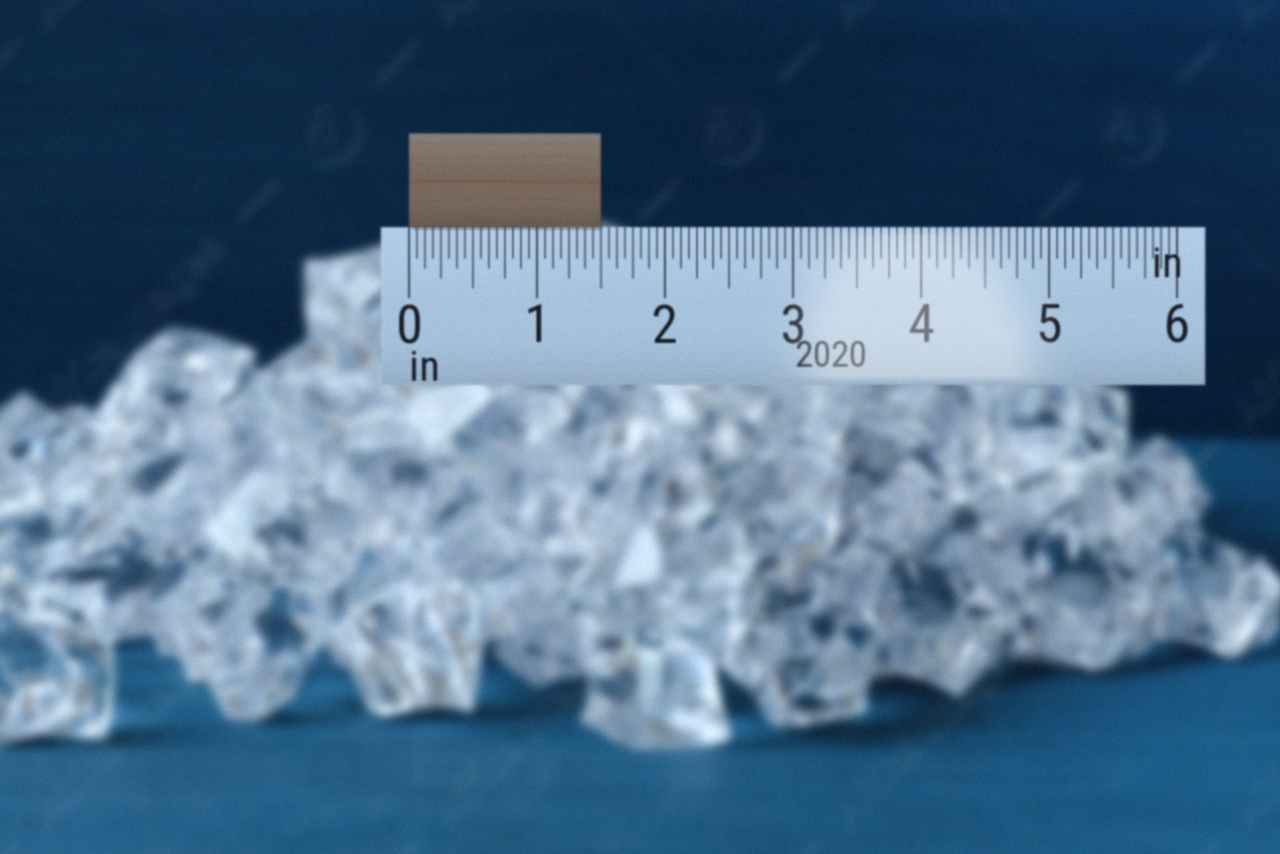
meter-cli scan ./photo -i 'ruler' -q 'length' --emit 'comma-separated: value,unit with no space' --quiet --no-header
1.5,in
